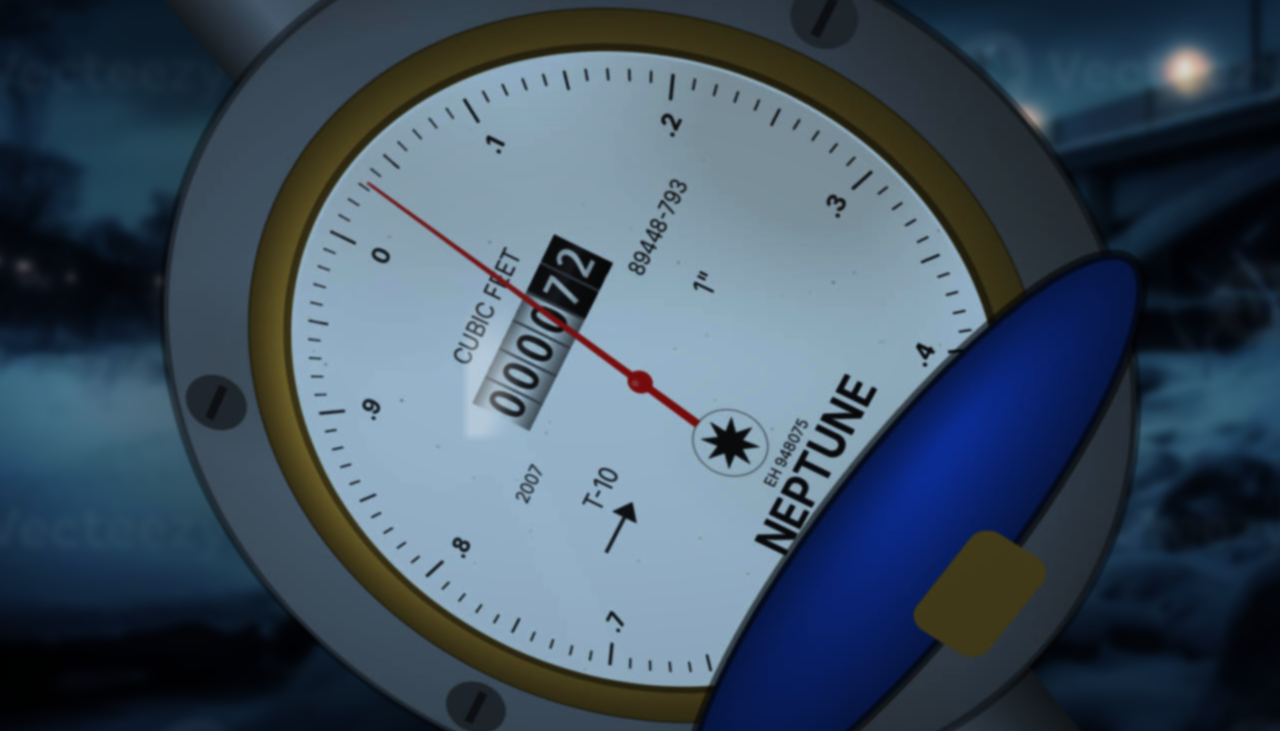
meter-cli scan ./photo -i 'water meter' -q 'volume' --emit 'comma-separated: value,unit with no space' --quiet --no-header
72.03,ft³
